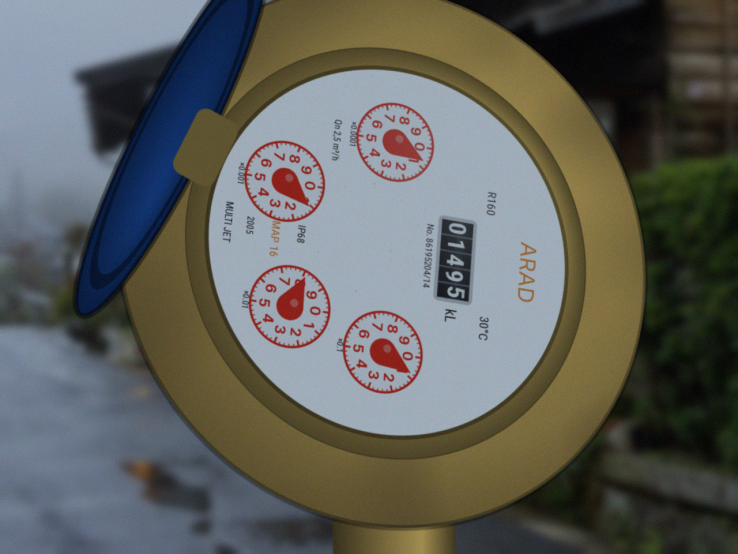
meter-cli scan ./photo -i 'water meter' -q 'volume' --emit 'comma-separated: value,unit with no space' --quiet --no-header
1495.0810,kL
